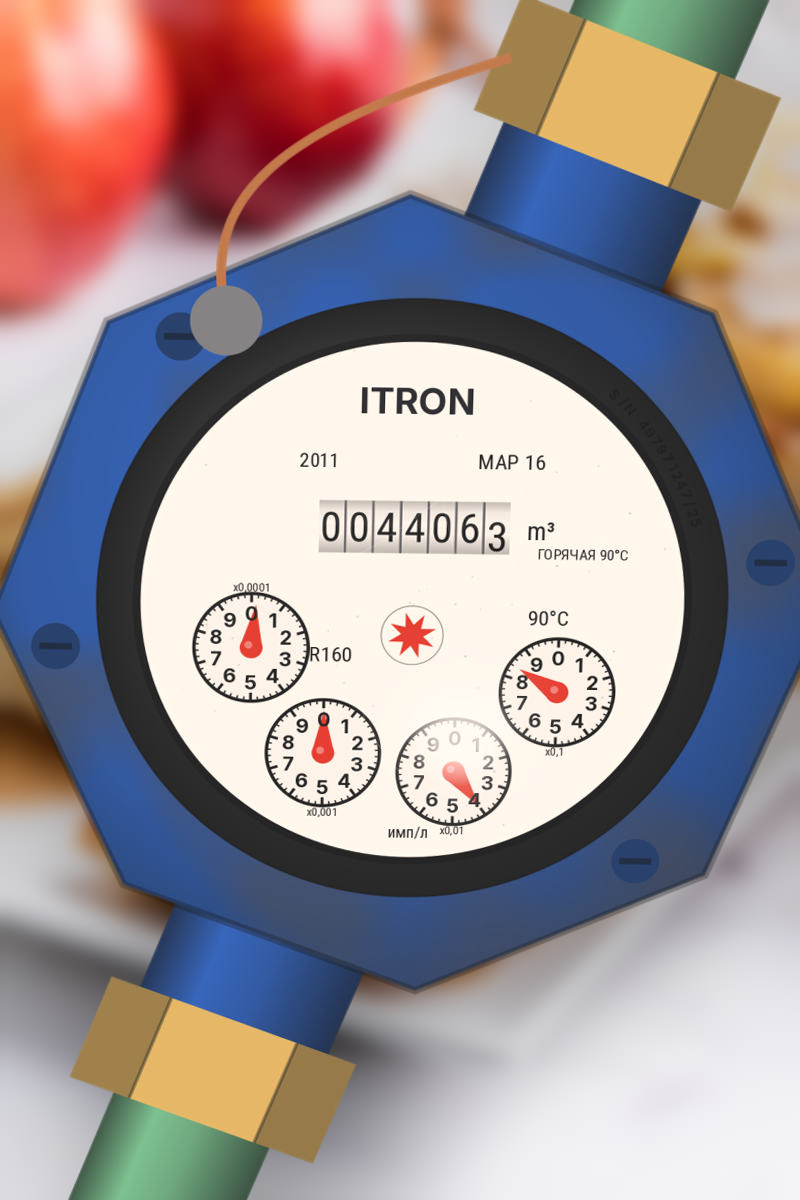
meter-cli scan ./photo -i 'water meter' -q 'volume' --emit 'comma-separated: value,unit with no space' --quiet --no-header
44062.8400,m³
